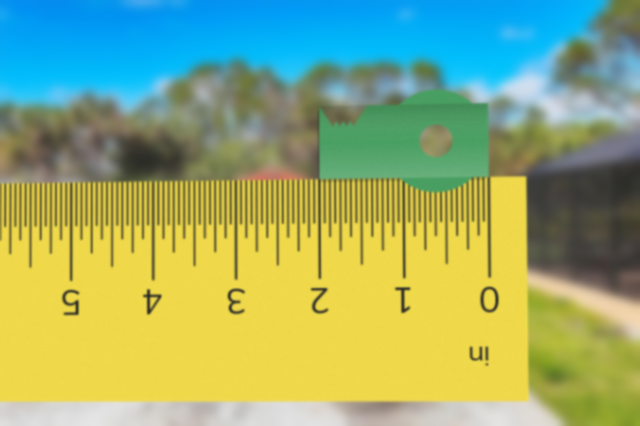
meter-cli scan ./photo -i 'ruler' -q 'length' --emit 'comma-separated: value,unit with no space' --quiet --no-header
2,in
